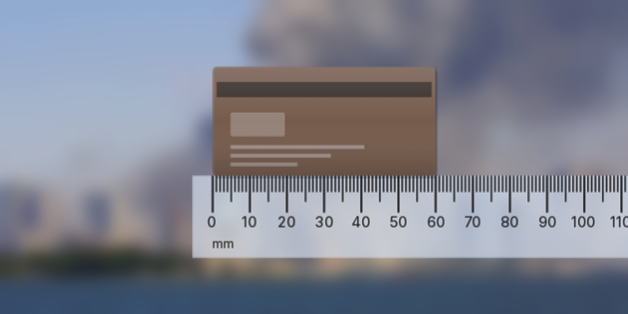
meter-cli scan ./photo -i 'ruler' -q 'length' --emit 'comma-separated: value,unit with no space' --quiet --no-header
60,mm
